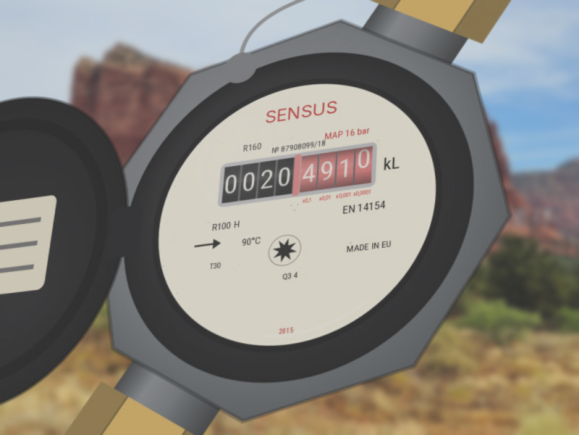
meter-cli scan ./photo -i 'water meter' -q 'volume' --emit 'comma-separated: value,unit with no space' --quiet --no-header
20.4910,kL
